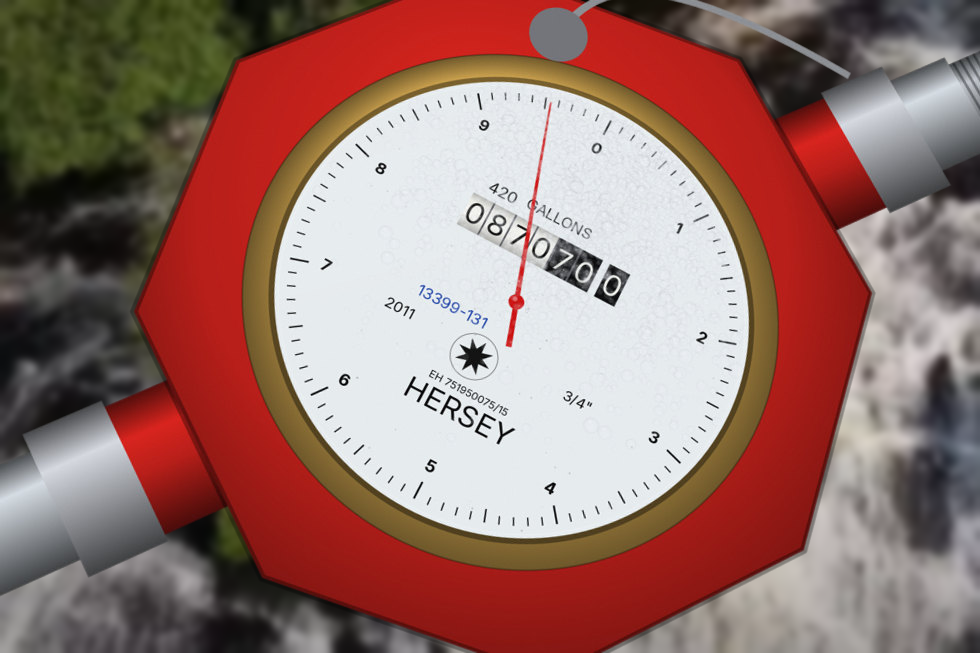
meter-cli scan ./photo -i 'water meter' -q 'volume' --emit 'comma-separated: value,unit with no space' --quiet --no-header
870699.5,gal
